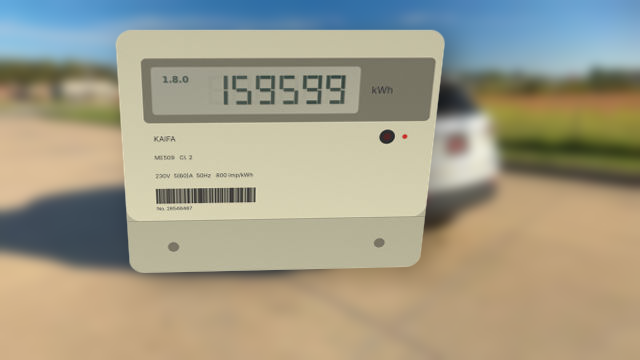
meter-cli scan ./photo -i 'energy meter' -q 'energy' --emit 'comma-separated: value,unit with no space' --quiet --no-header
159599,kWh
